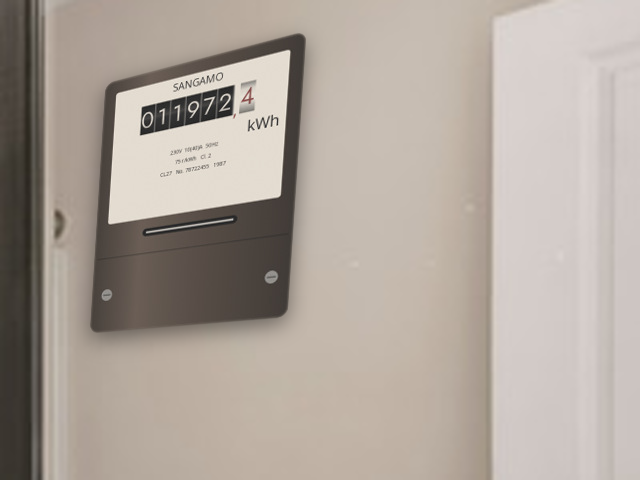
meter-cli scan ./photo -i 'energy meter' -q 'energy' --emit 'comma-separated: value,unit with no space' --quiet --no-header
11972.4,kWh
